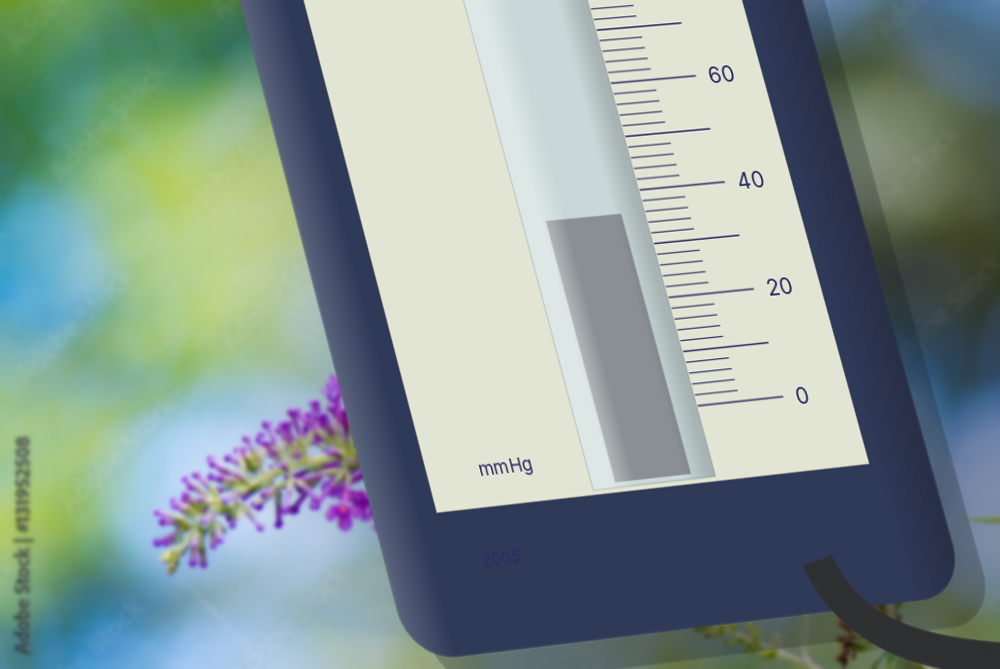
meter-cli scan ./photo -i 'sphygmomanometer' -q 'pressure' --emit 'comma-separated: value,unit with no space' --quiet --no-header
36,mmHg
